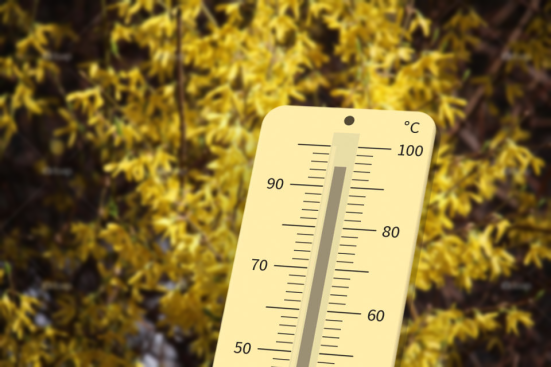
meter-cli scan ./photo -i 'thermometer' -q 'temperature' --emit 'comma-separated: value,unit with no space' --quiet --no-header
95,°C
